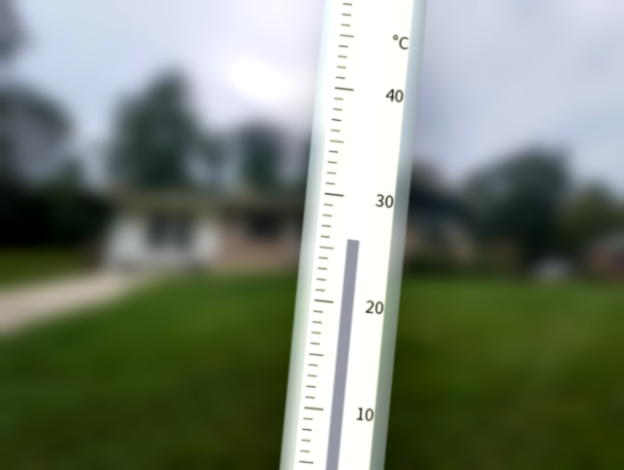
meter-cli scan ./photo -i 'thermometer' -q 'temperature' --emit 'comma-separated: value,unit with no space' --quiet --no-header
26,°C
